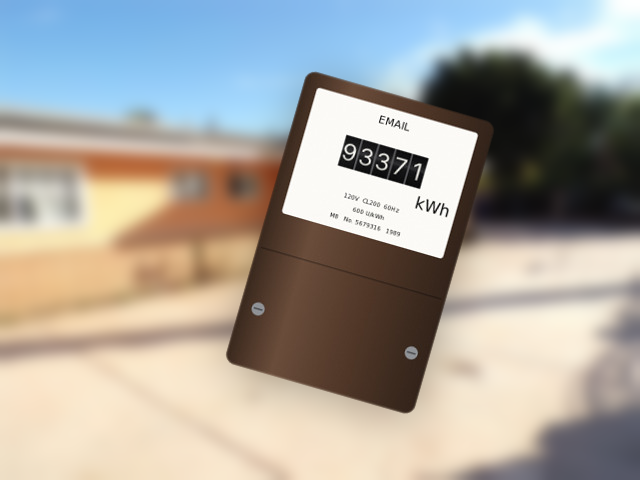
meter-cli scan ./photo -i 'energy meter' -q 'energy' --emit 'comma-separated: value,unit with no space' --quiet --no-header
93371,kWh
